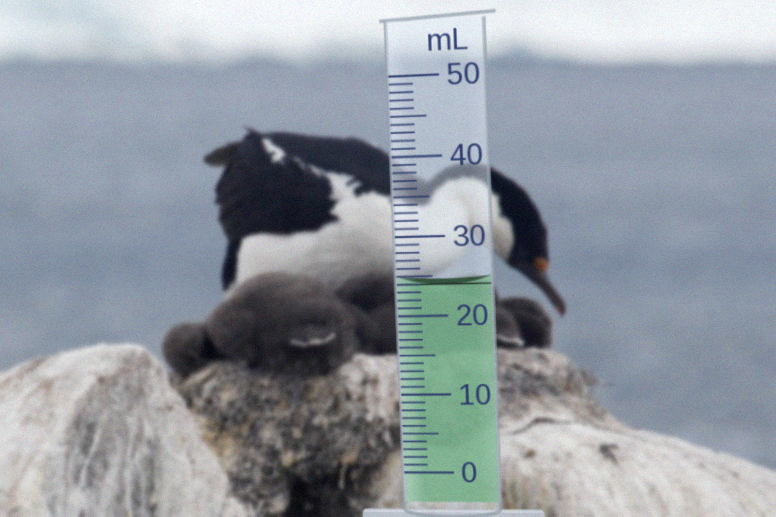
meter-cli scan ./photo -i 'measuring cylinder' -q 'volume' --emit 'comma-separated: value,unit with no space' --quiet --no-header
24,mL
